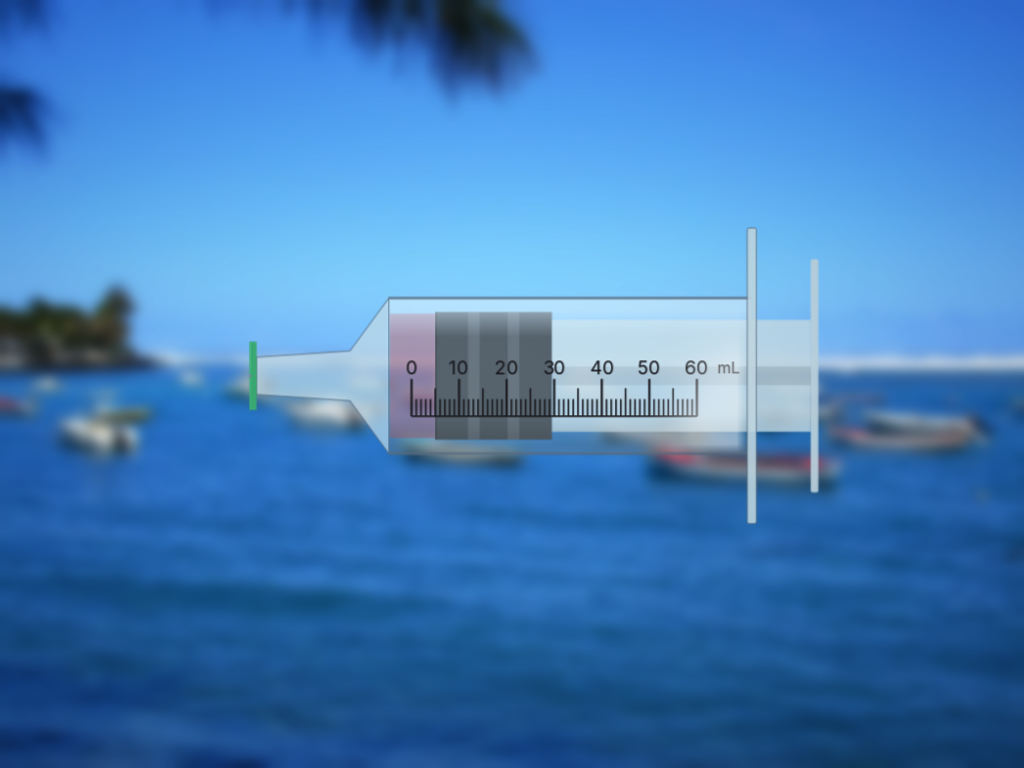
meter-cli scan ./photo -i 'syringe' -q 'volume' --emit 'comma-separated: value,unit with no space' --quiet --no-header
5,mL
